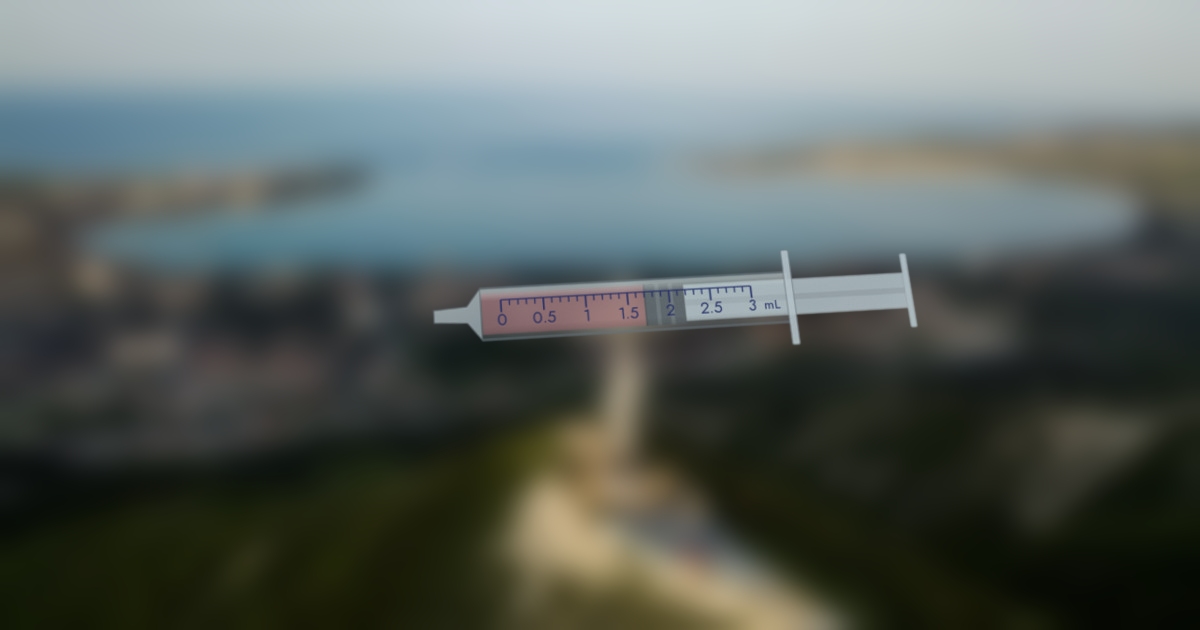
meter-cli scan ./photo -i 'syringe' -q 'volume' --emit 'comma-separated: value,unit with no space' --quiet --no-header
1.7,mL
